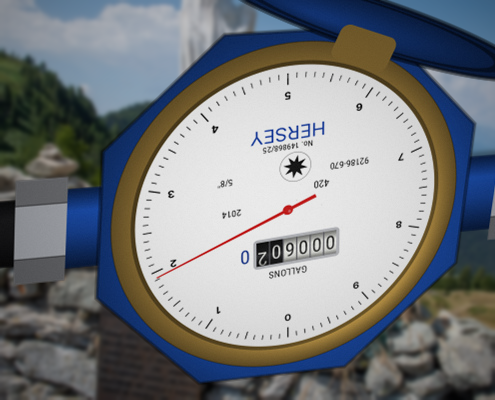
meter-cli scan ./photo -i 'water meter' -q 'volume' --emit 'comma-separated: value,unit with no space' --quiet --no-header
6021.9,gal
